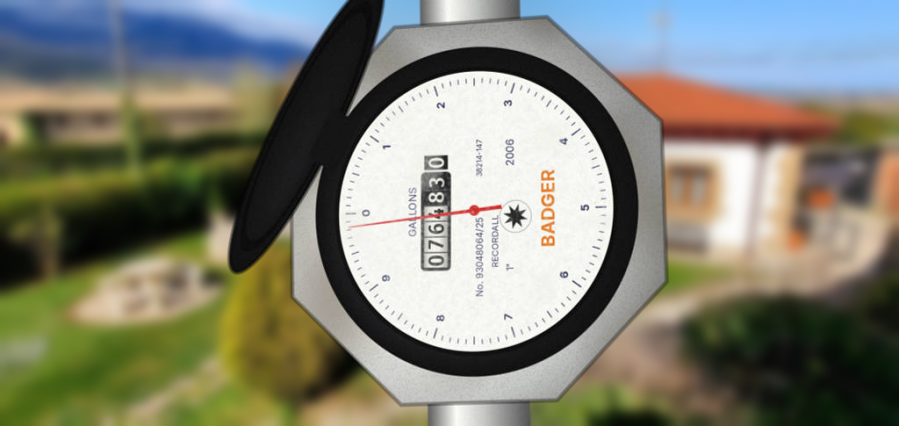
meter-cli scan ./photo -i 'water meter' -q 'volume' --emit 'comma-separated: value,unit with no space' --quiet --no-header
764829.8,gal
